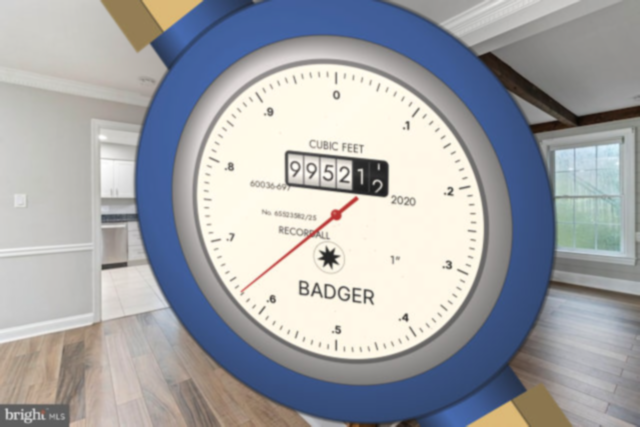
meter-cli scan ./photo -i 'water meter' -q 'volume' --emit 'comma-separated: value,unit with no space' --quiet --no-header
995211.63,ft³
